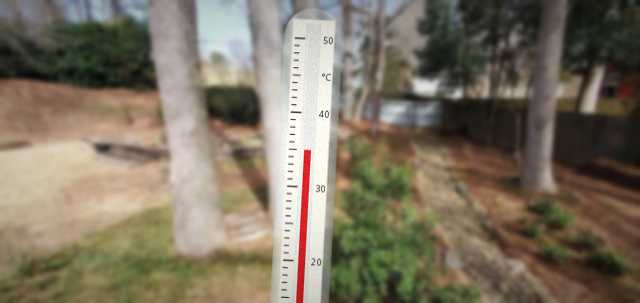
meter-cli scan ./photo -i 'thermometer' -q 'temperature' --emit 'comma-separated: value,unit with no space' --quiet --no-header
35,°C
